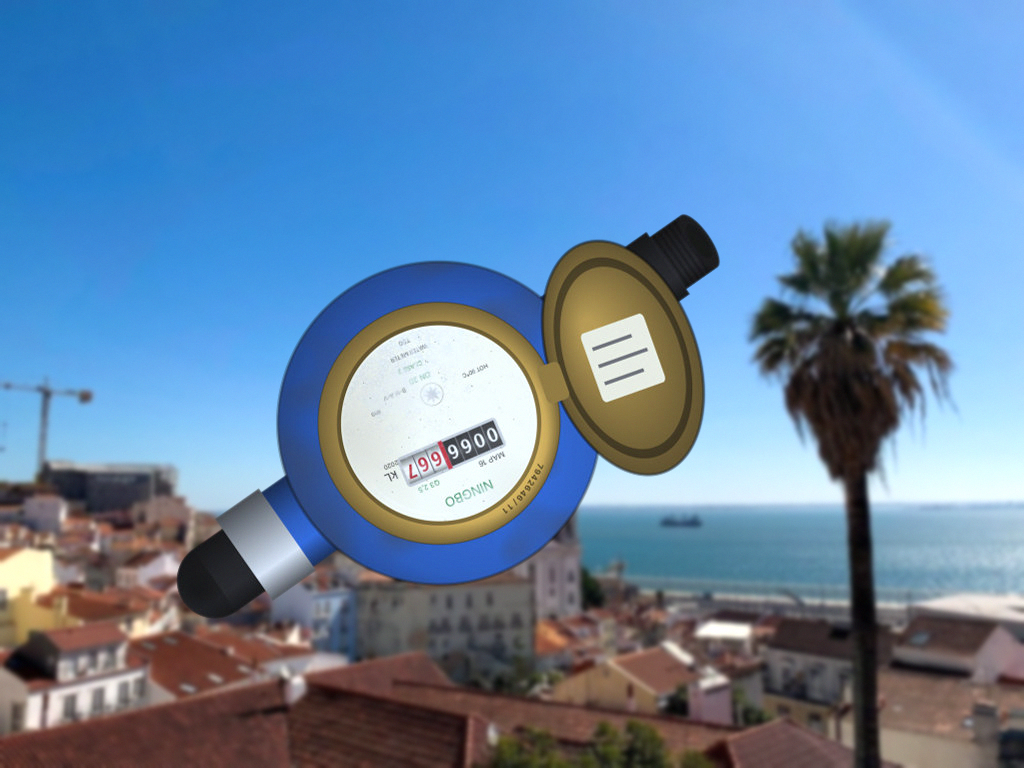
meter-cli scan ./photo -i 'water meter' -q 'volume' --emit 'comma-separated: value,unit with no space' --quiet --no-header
66.667,kL
